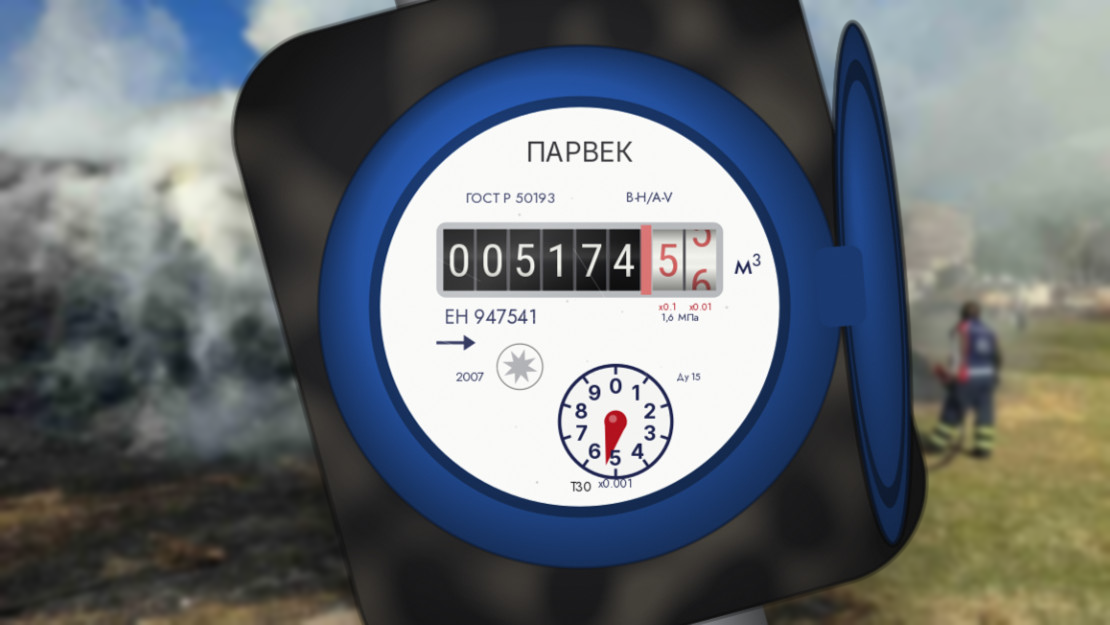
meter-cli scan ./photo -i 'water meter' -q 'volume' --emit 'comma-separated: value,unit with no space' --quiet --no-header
5174.555,m³
